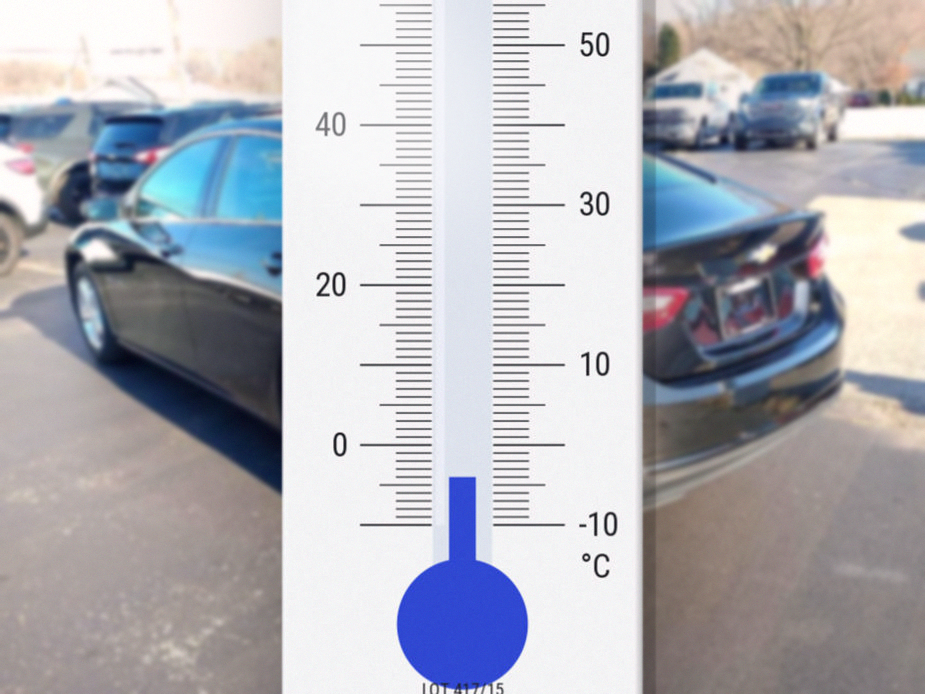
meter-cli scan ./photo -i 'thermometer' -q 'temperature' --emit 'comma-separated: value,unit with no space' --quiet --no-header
-4,°C
